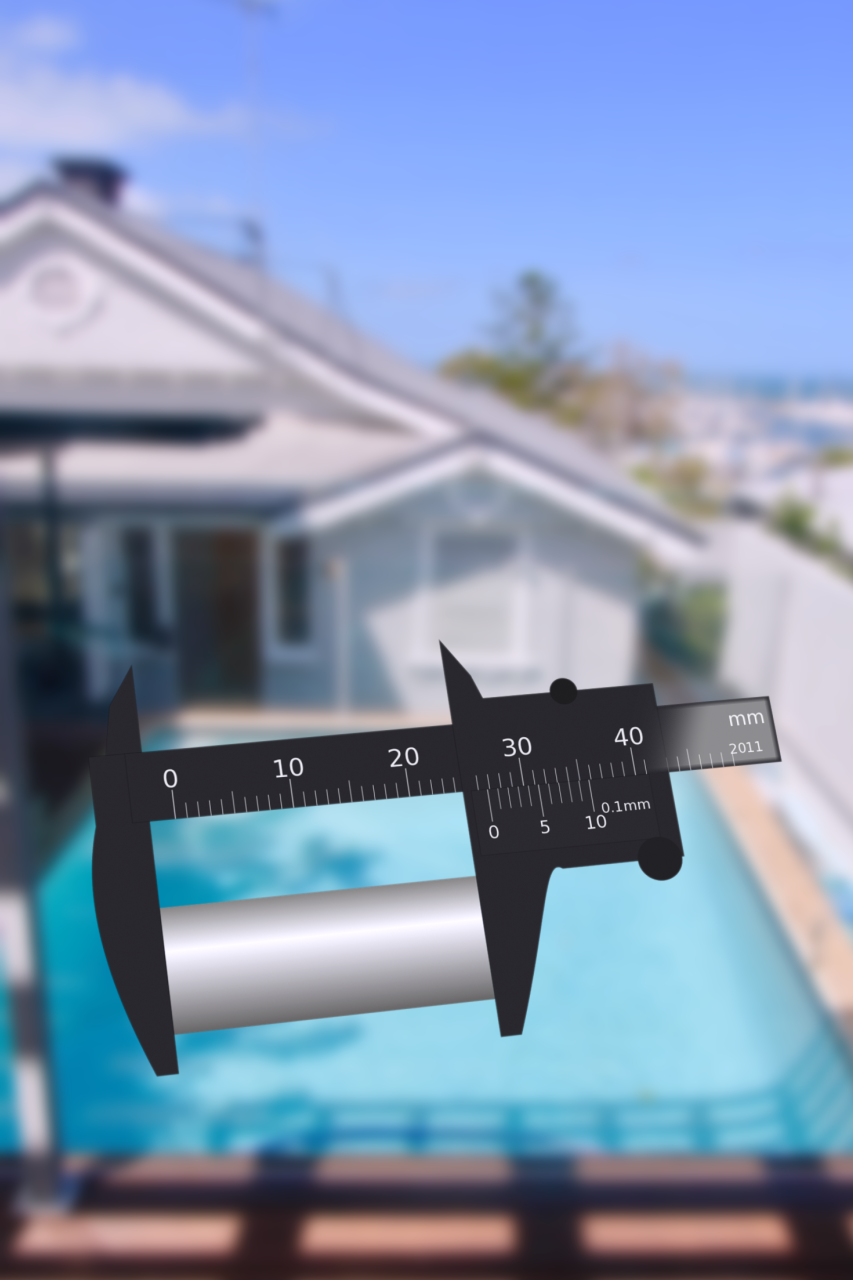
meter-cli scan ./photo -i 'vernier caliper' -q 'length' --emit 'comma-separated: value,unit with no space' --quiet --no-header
26.8,mm
